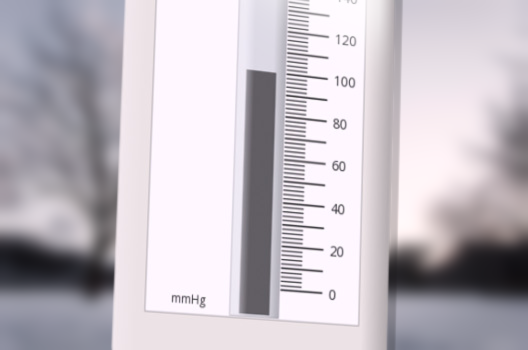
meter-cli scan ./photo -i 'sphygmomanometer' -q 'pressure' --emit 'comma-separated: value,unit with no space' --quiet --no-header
100,mmHg
